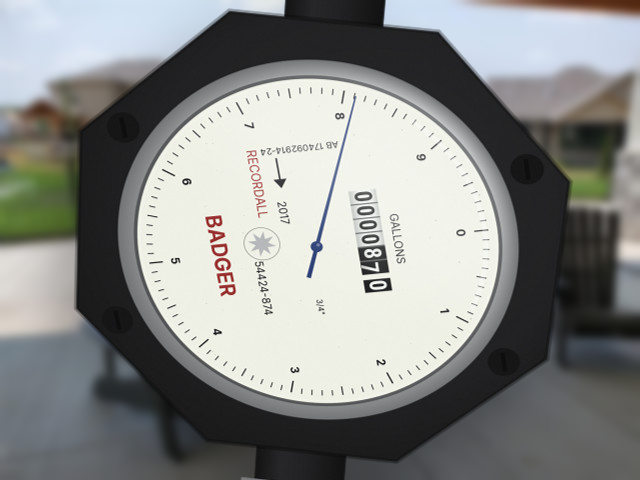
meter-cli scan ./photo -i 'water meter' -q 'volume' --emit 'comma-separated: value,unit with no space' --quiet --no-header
868.1,gal
